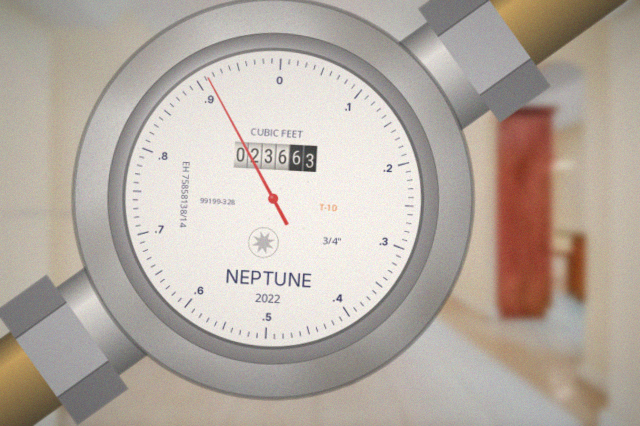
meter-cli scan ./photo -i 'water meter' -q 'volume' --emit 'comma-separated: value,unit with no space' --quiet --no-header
23662.91,ft³
